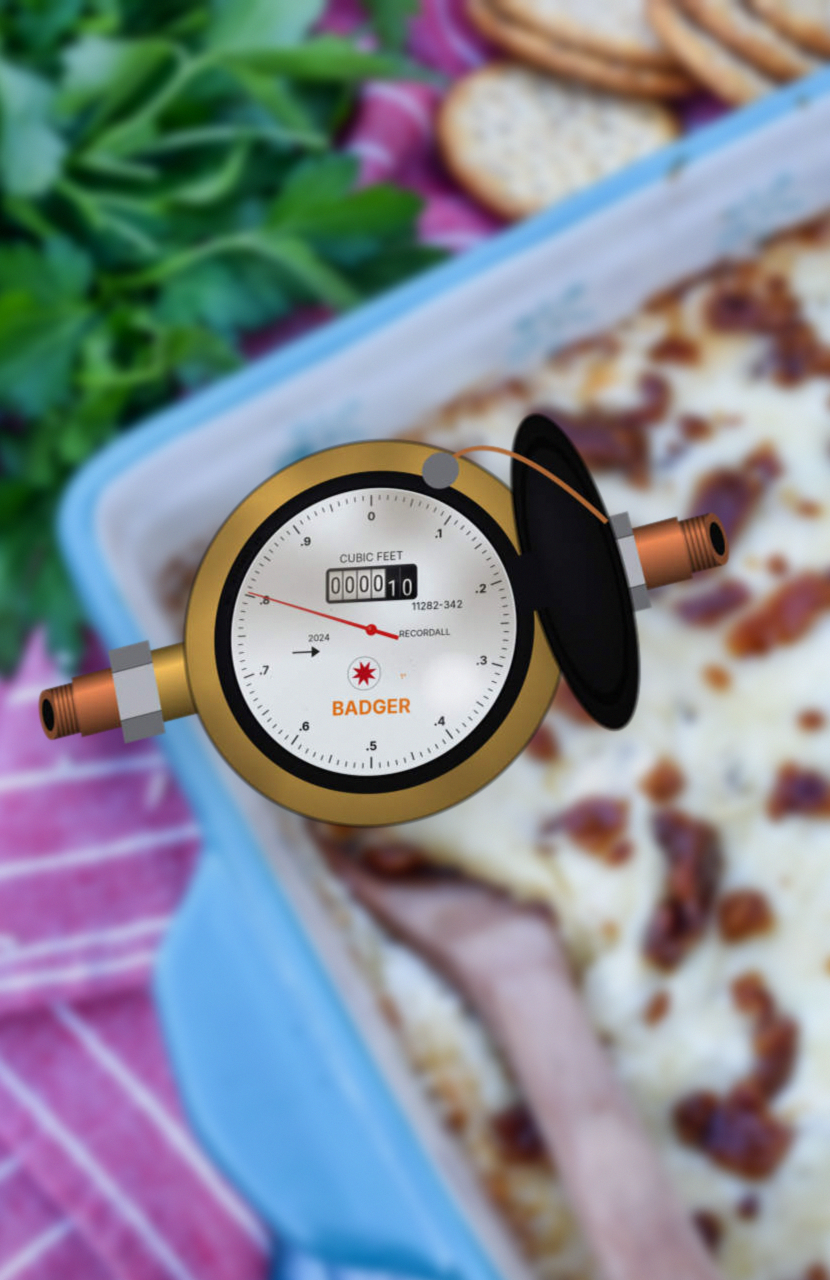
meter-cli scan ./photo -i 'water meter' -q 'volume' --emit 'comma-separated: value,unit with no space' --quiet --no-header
9.80,ft³
